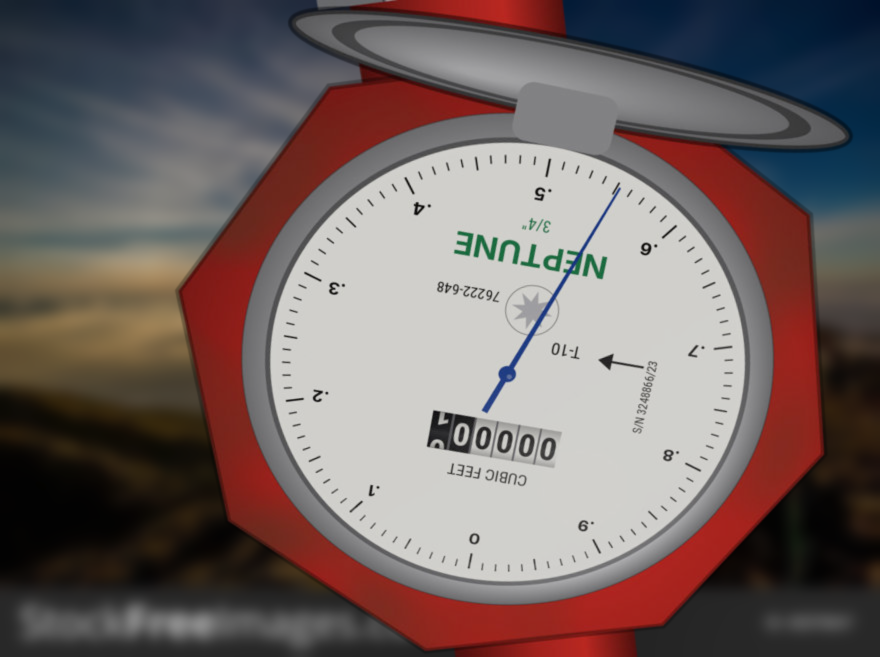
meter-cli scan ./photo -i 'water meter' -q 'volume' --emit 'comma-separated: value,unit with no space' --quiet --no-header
0.55,ft³
